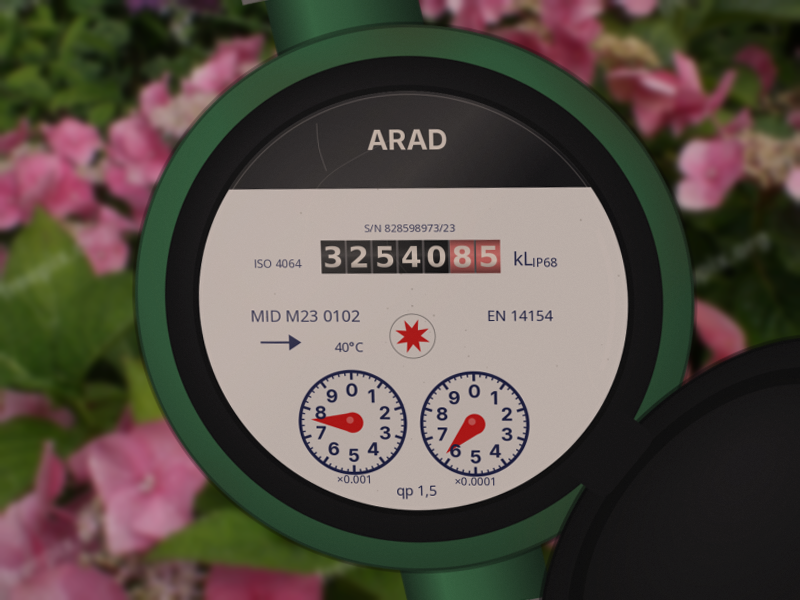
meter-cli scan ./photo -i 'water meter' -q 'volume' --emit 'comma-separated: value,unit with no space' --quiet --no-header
32540.8576,kL
